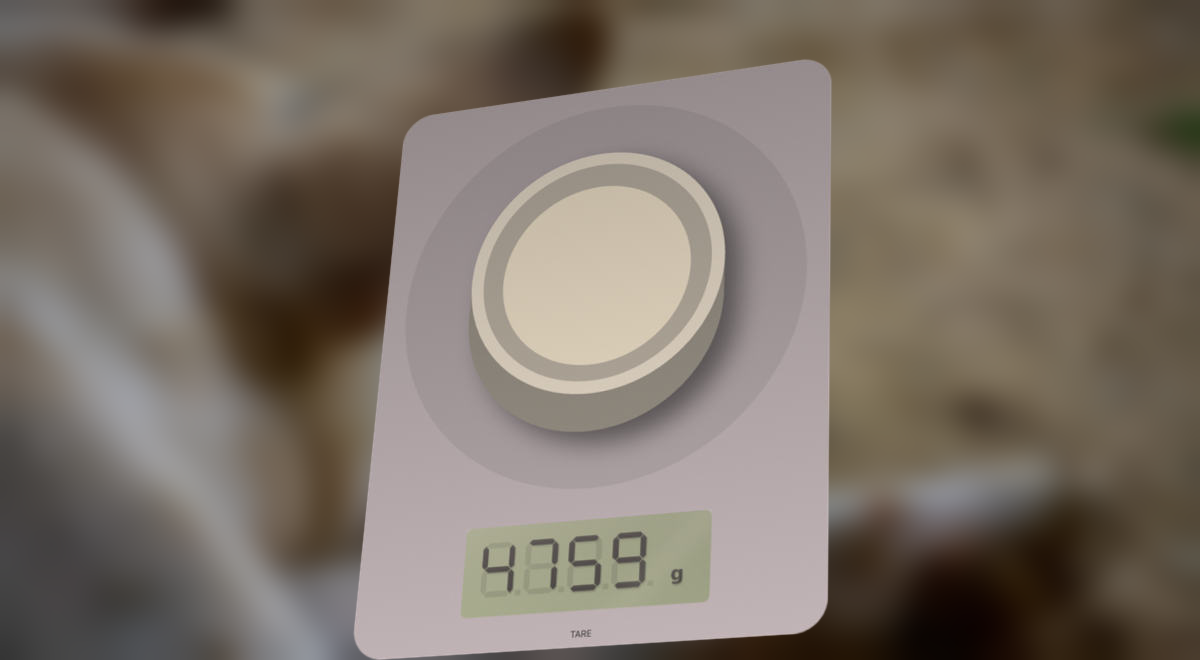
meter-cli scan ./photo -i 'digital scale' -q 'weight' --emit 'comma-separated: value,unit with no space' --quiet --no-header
4759,g
